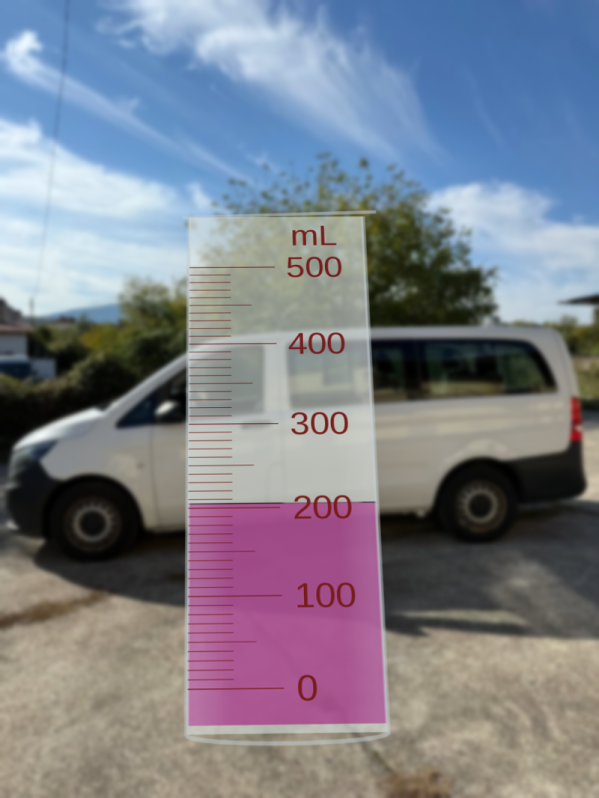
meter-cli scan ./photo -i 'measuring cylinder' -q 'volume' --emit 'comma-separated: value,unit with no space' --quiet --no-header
205,mL
